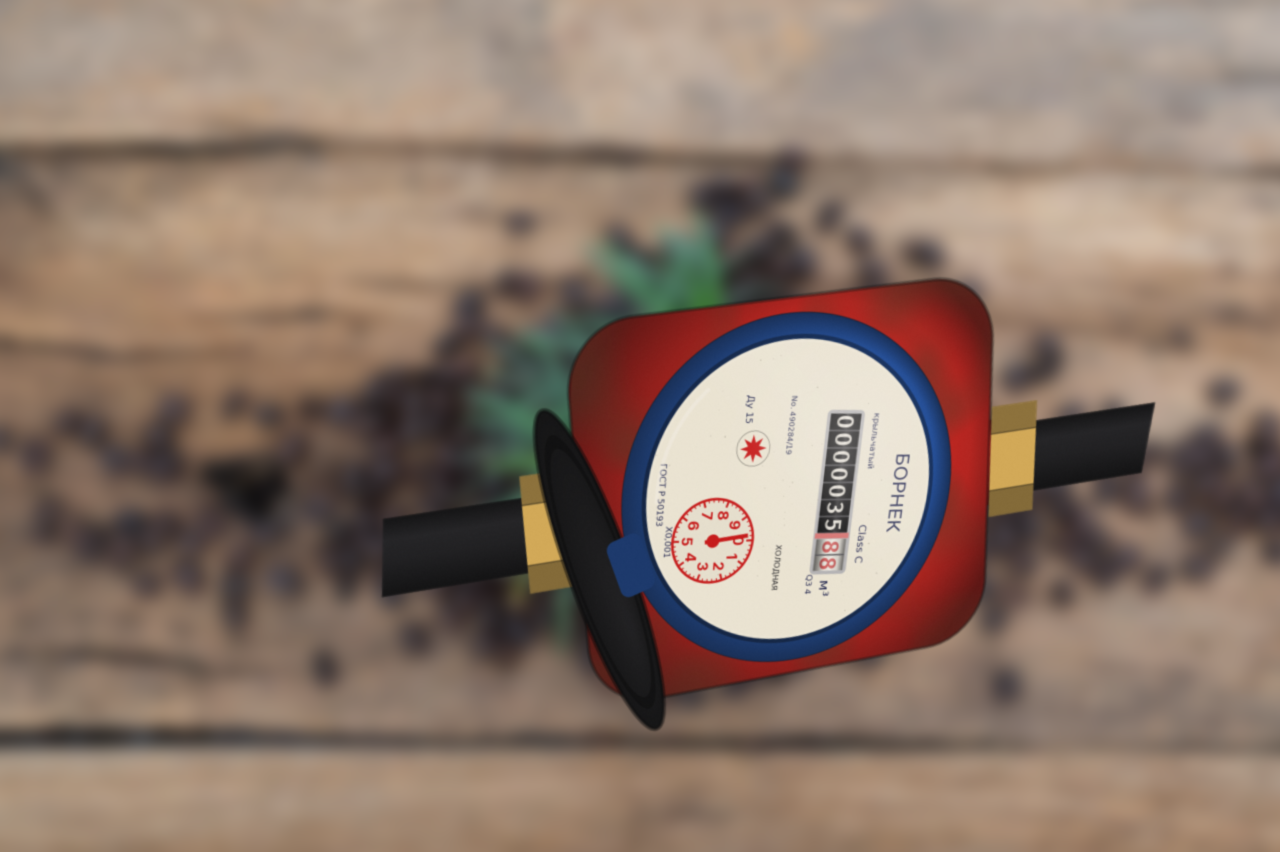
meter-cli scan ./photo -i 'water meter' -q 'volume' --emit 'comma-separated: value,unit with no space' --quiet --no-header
35.879,m³
